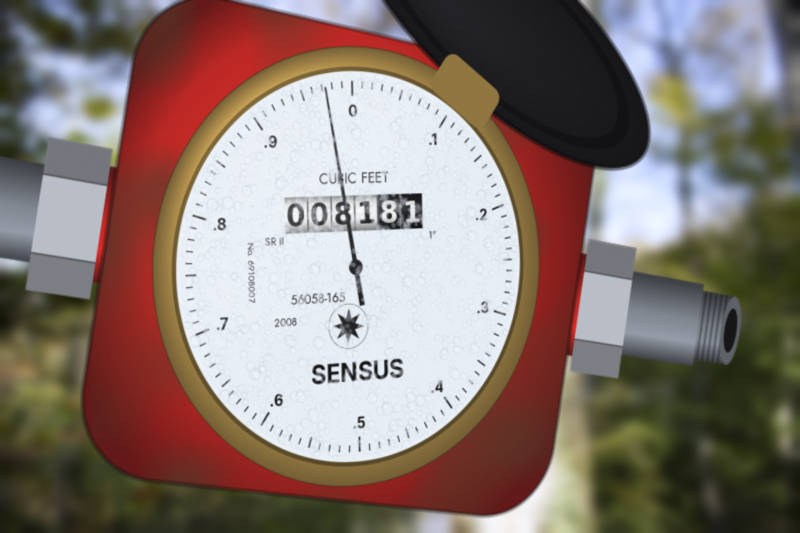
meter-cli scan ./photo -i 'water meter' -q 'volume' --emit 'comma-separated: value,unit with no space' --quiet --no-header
8180.97,ft³
